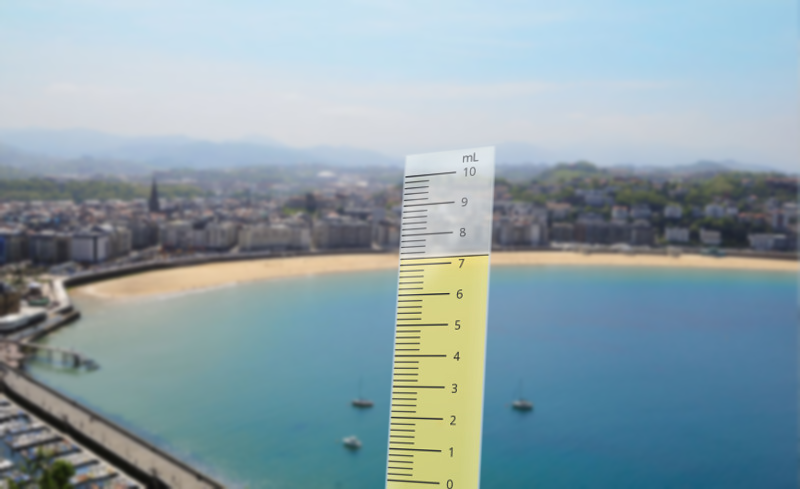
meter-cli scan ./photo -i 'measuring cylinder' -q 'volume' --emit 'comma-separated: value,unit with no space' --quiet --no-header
7.2,mL
